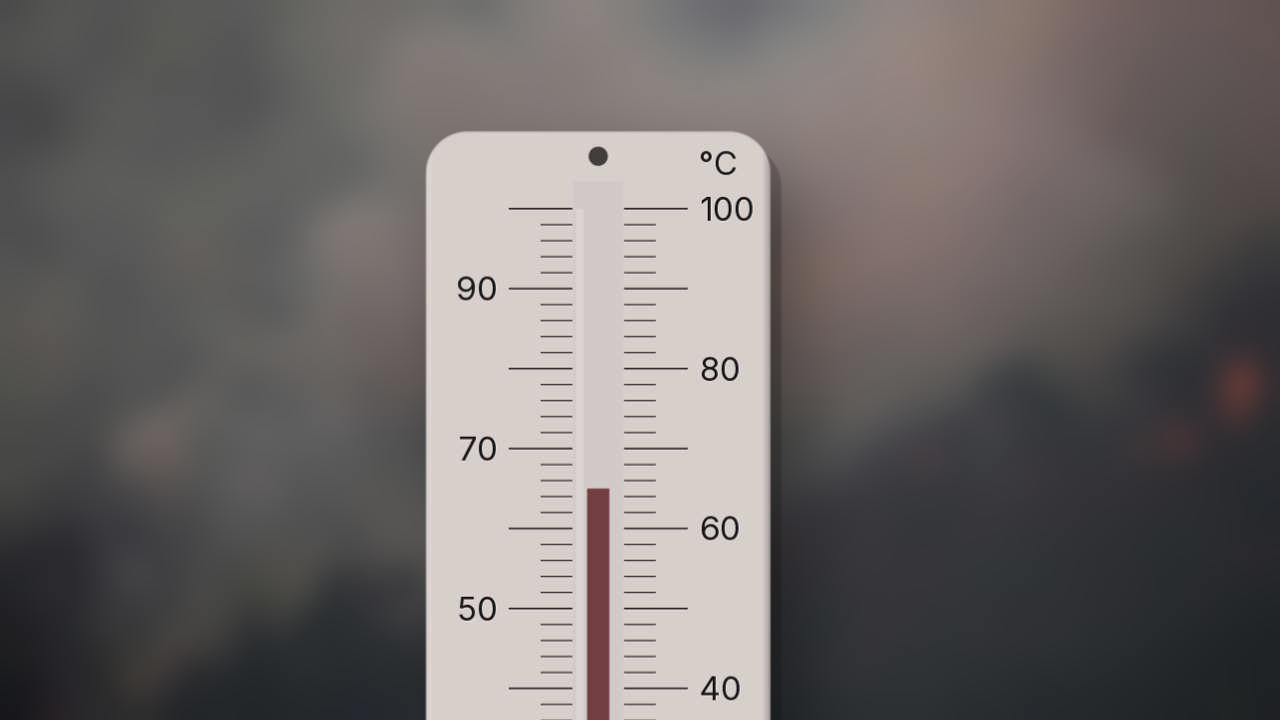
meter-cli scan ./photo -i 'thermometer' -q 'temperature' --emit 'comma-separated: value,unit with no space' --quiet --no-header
65,°C
